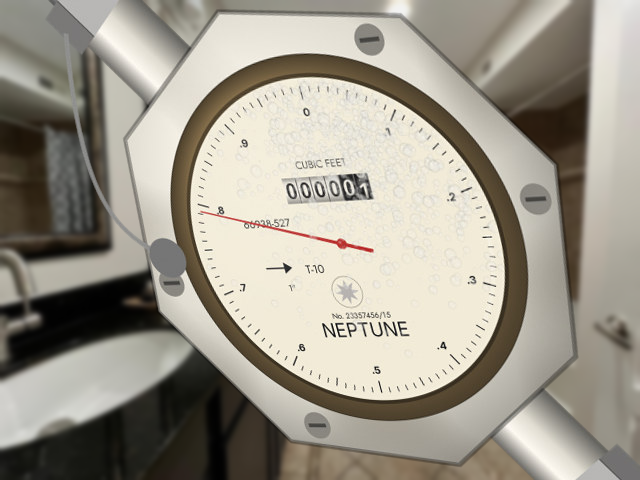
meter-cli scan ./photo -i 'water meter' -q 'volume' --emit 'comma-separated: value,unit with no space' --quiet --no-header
0.79,ft³
